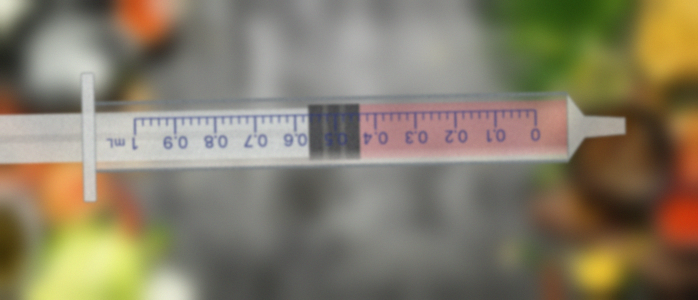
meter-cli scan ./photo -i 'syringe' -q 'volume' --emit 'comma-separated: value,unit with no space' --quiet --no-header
0.44,mL
